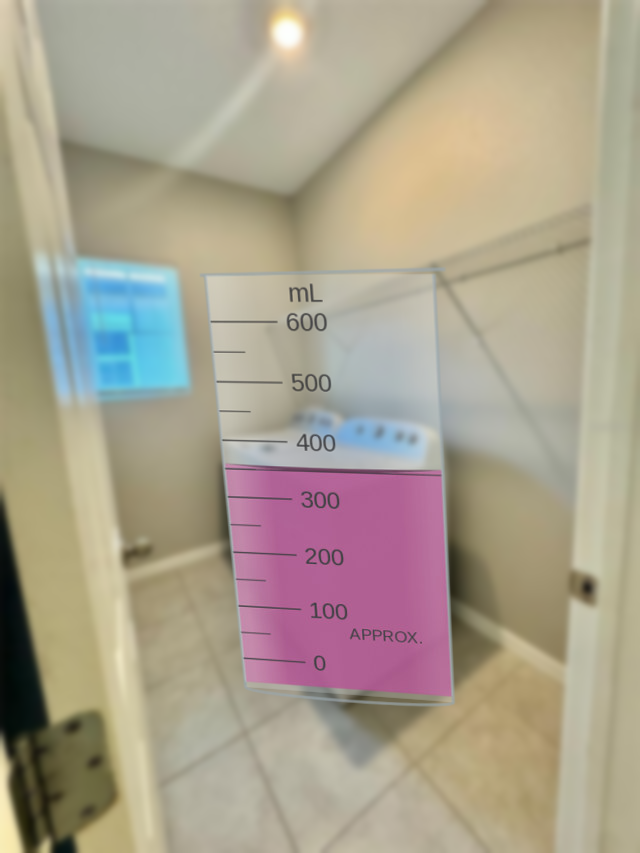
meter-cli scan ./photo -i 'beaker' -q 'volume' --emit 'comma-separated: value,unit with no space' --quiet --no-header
350,mL
